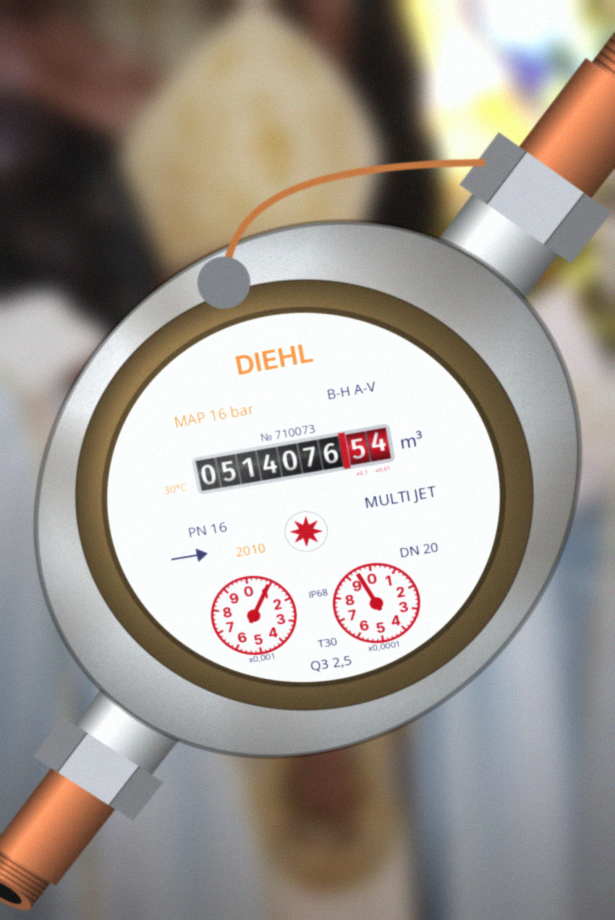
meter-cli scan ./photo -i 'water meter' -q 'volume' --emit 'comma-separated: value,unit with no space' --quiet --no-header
514076.5409,m³
